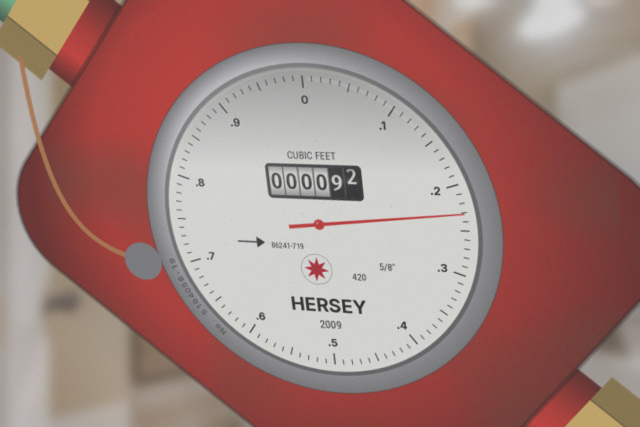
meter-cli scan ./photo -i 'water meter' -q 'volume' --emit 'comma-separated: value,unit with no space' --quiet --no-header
92.23,ft³
